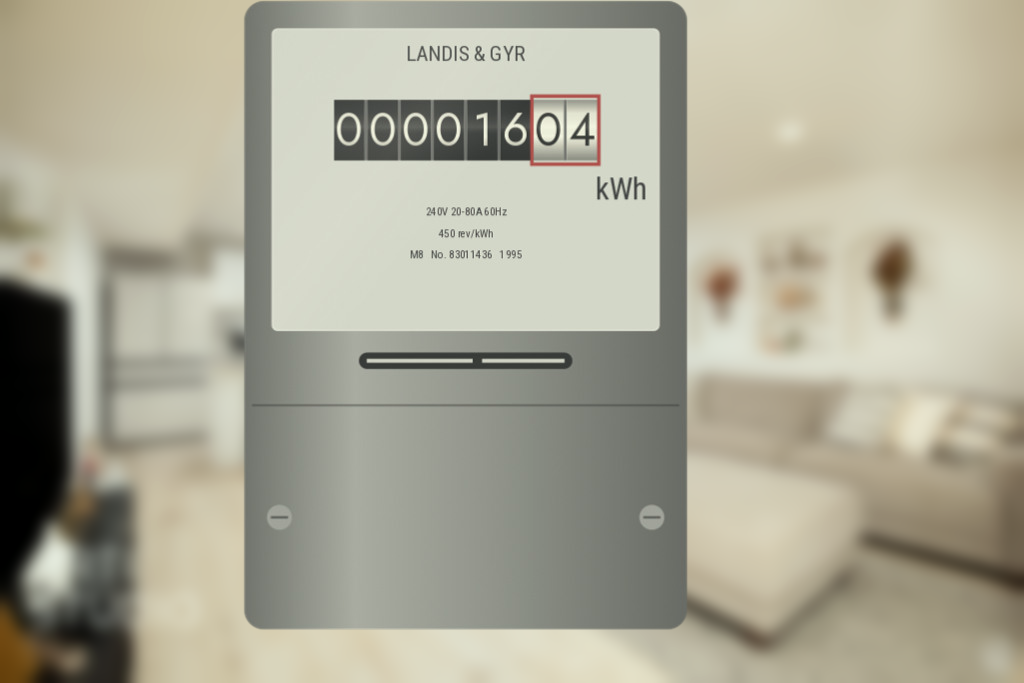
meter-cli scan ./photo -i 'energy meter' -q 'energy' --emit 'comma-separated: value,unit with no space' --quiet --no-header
16.04,kWh
